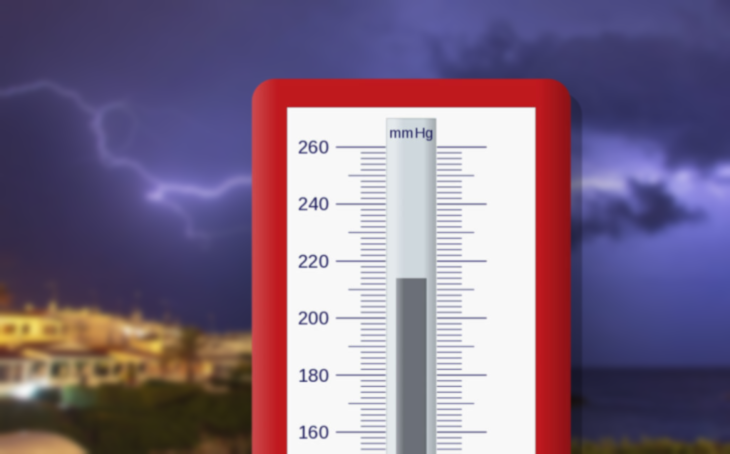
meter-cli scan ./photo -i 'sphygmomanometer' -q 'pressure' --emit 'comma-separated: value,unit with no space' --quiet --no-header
214,mmHg
